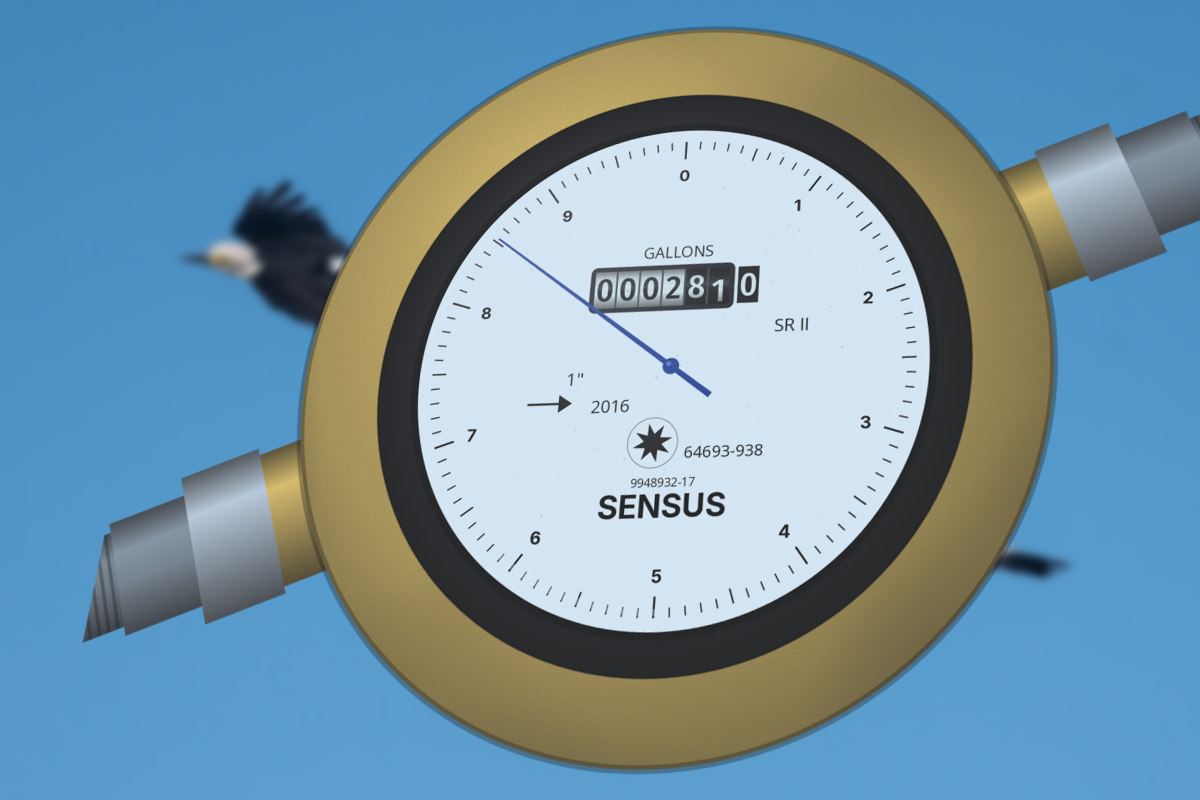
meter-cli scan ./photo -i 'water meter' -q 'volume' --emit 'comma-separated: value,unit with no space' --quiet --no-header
2808.5,gal
